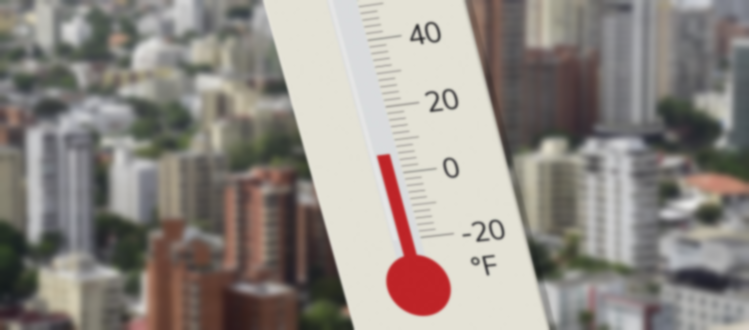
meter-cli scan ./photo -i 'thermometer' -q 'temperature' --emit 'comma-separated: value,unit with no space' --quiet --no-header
6,°F
